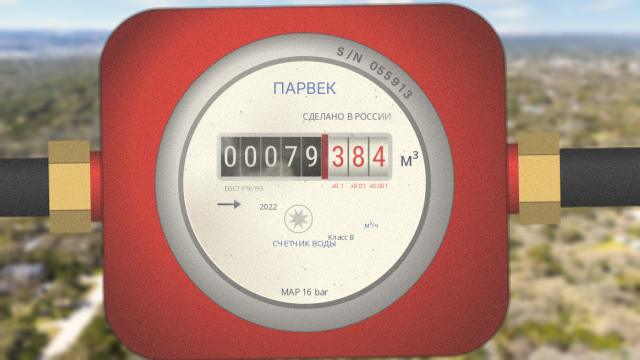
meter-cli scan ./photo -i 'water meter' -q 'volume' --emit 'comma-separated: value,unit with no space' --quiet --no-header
79.384,m³
